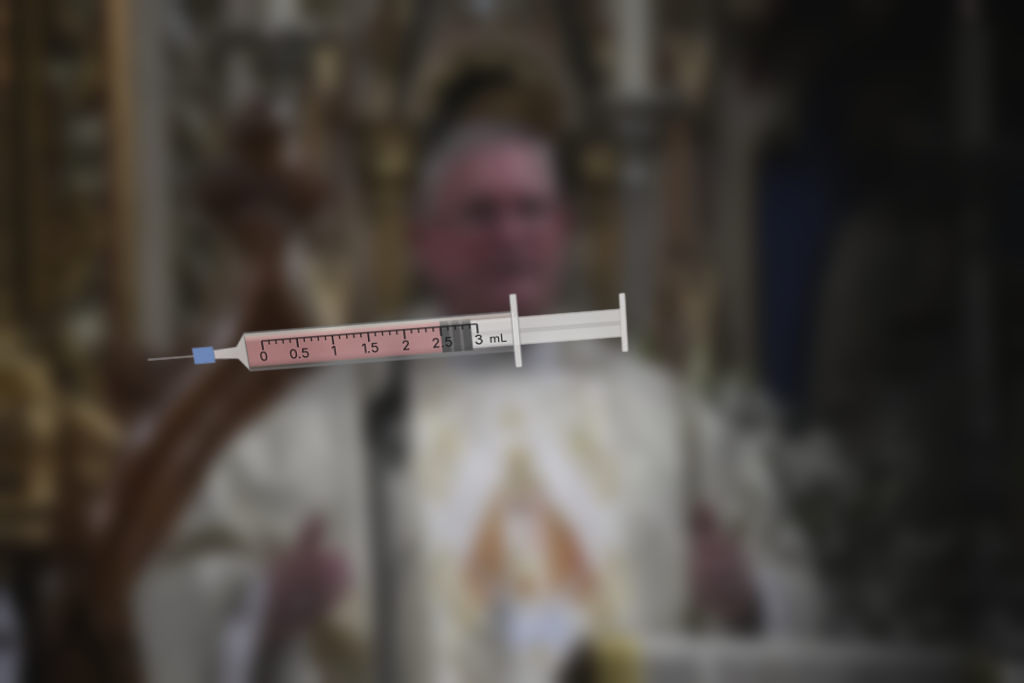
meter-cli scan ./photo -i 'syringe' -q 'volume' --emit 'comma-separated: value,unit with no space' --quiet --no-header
2.5,mL
